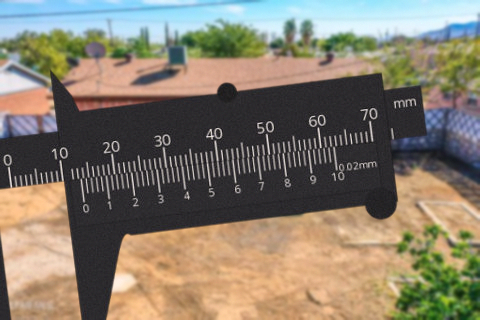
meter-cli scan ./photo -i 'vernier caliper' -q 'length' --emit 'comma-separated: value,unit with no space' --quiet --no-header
13.5,mm
